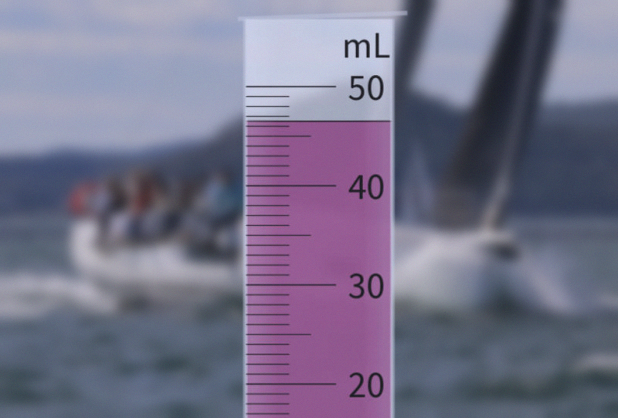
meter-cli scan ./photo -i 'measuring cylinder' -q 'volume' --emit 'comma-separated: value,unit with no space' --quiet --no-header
46.5,mL
